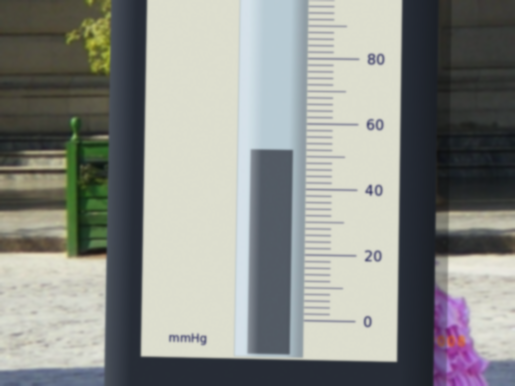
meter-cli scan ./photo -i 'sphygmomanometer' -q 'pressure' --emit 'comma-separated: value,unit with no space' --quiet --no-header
52,mmHg
